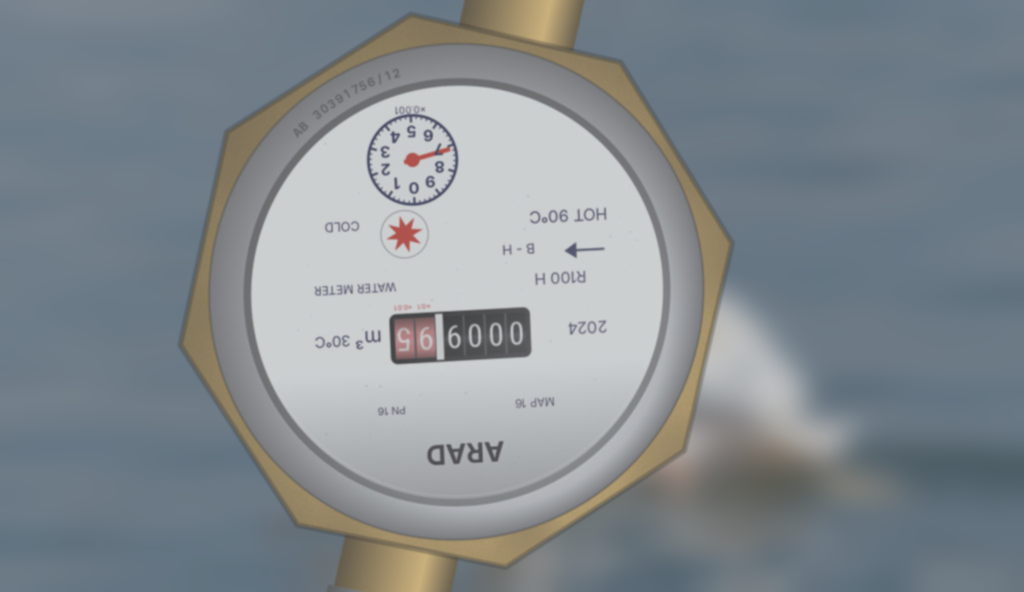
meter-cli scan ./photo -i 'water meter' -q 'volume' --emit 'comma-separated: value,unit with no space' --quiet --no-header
9.957,m³
